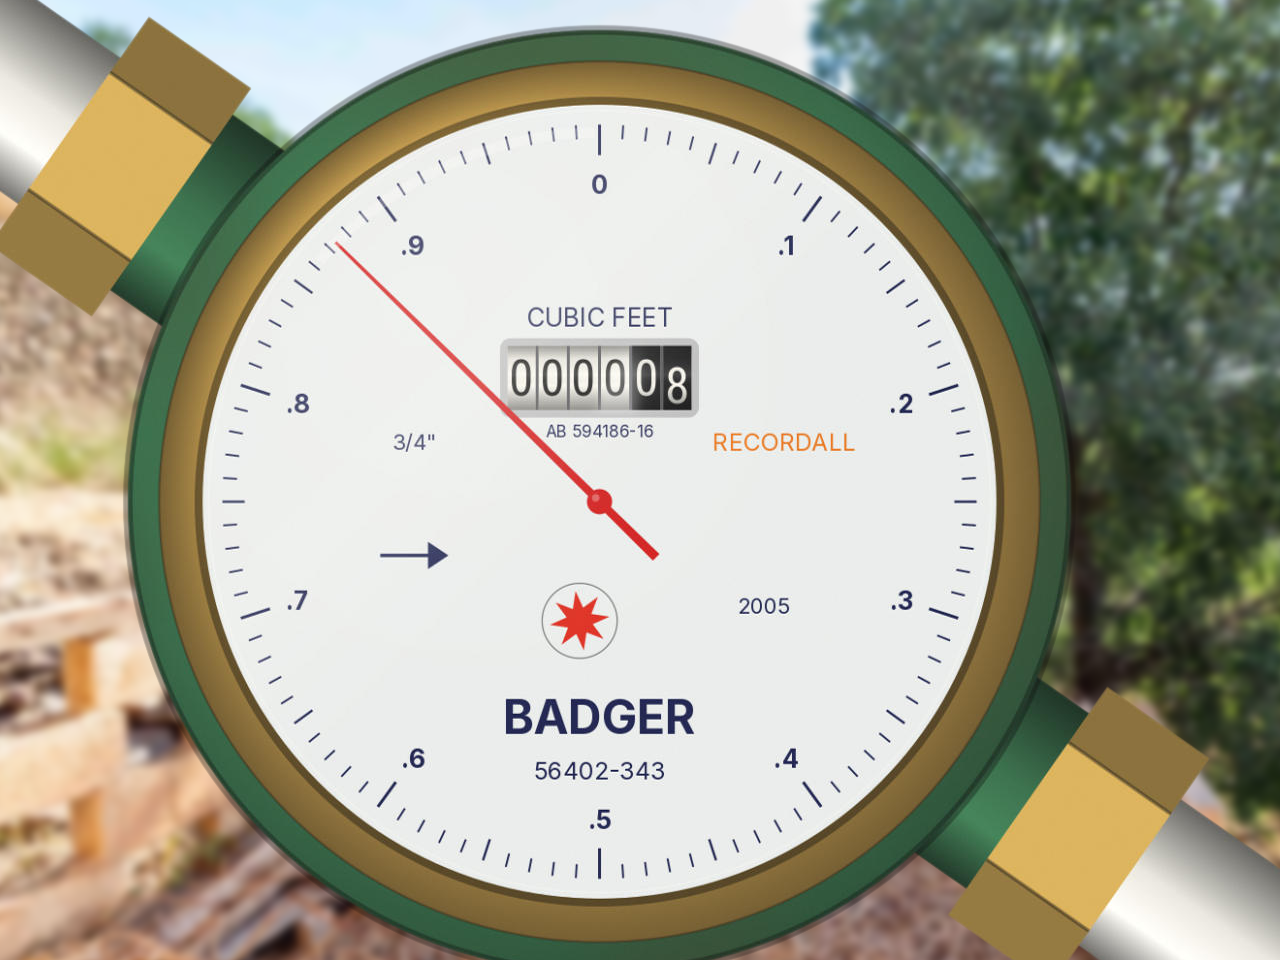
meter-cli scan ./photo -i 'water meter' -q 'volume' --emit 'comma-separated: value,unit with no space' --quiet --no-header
7.87,ft³
